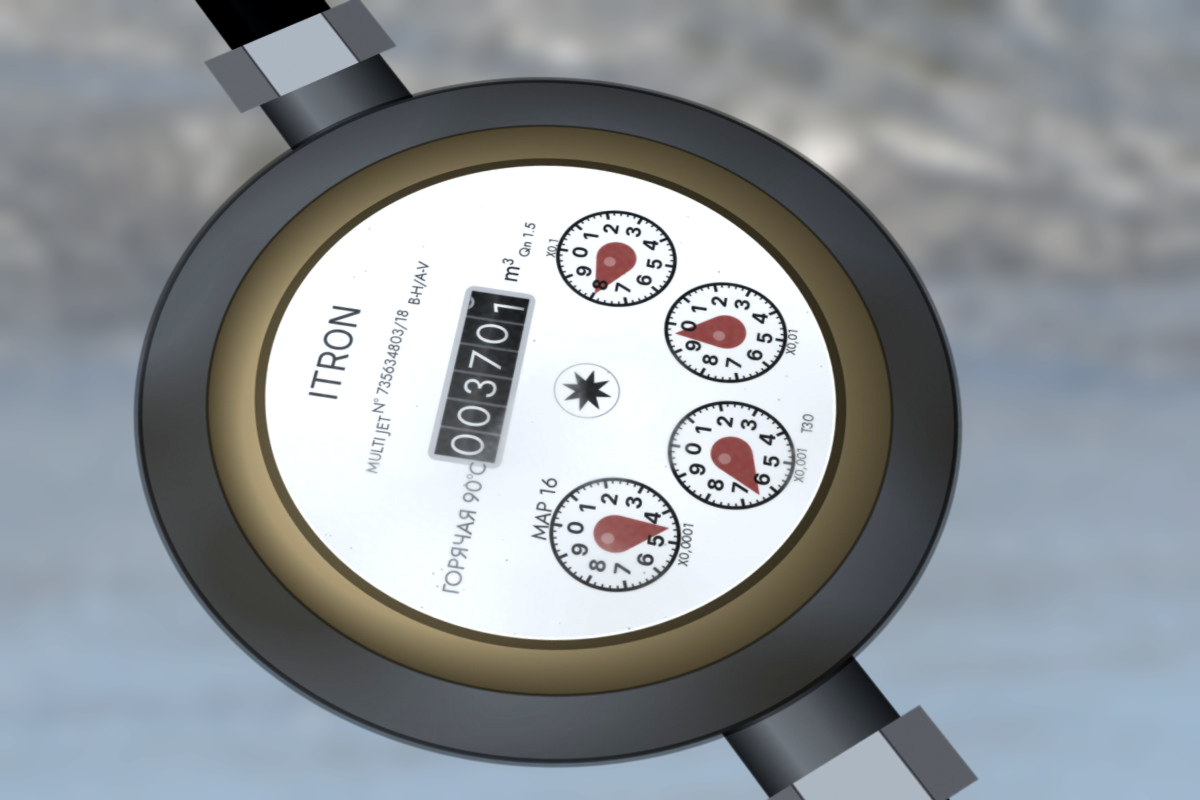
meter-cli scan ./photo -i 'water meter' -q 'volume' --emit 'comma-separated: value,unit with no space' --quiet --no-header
3700.7964,m³
